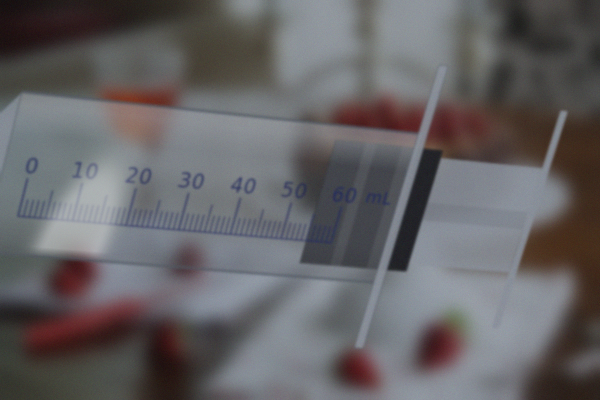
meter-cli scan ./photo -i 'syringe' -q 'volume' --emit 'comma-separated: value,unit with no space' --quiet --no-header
55,mL
